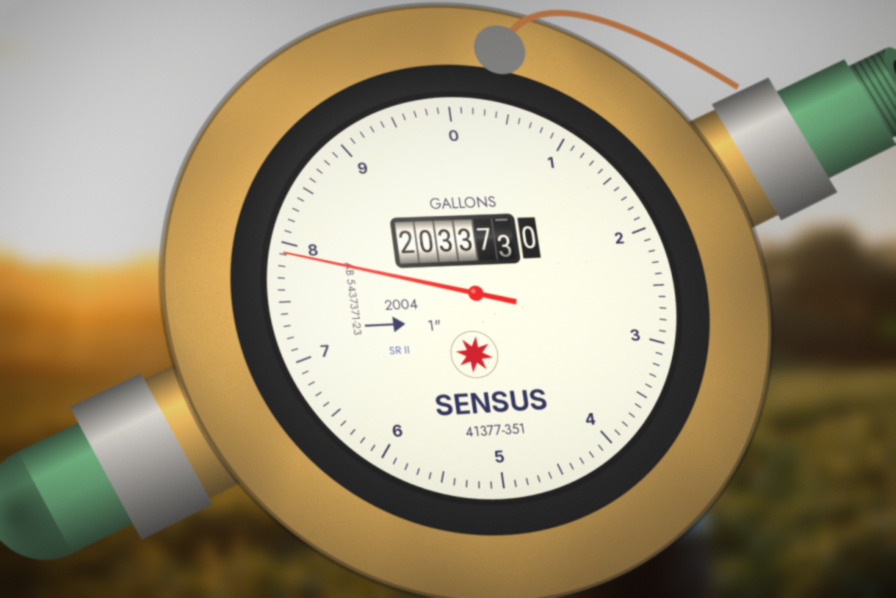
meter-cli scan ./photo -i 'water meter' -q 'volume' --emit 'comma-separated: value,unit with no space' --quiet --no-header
2033727.9,gal
